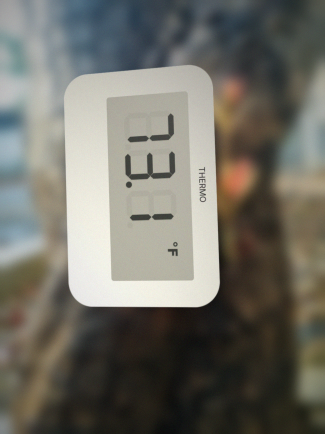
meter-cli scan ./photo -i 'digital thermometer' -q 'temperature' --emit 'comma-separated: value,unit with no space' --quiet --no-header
73.1,°F
